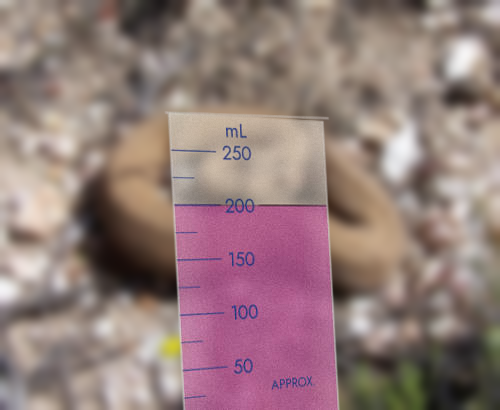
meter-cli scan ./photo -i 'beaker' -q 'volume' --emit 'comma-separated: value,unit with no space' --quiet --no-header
200,mL
